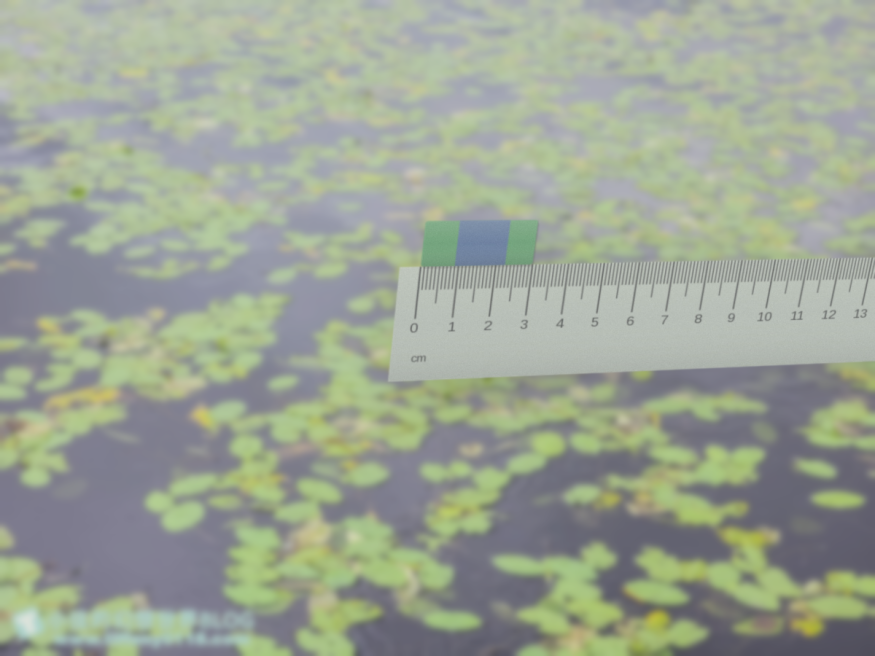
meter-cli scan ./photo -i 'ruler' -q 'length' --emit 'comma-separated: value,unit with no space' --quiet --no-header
3,cm
